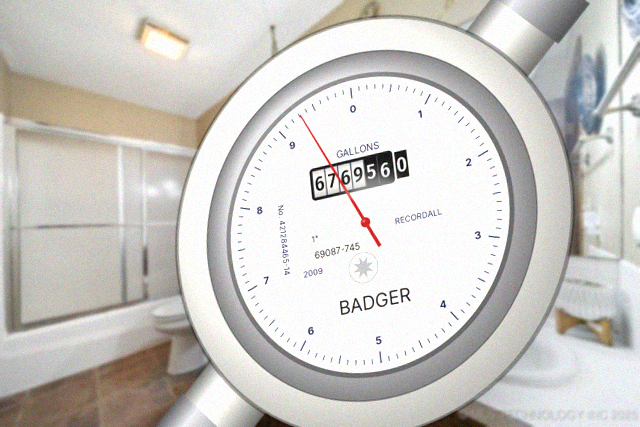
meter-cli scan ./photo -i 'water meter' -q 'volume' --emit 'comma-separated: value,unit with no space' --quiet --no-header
6769559.3,gal
